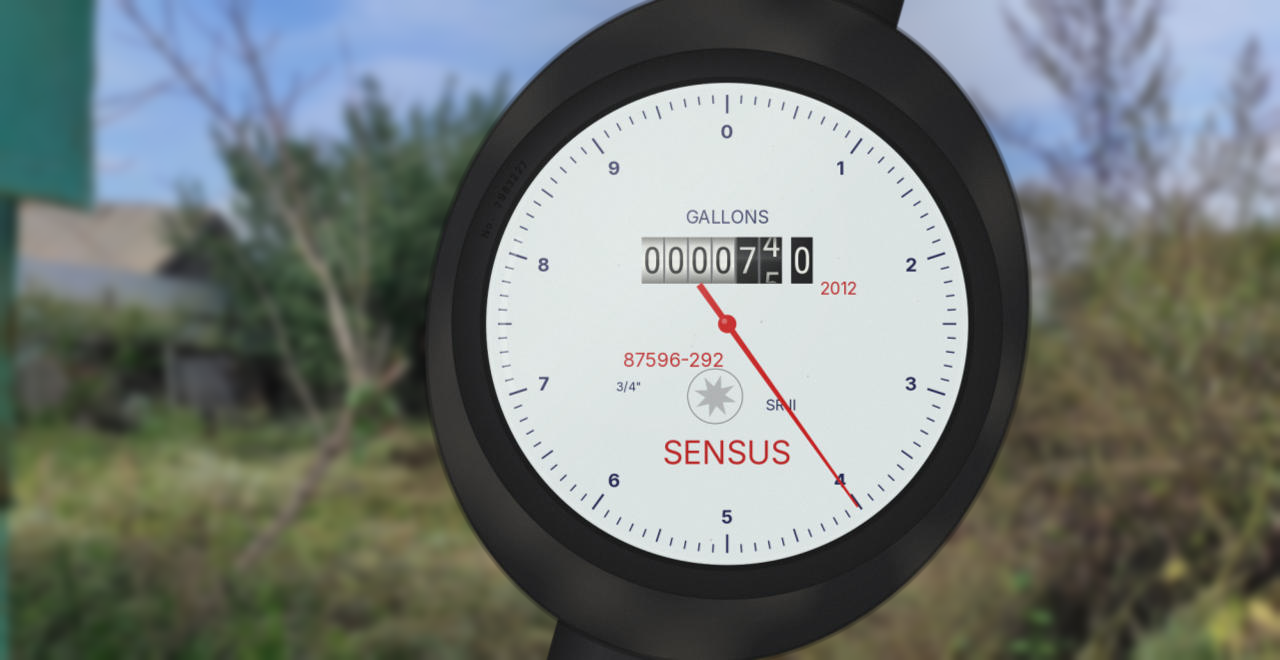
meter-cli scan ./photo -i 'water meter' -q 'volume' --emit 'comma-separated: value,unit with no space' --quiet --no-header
744.0,gal
